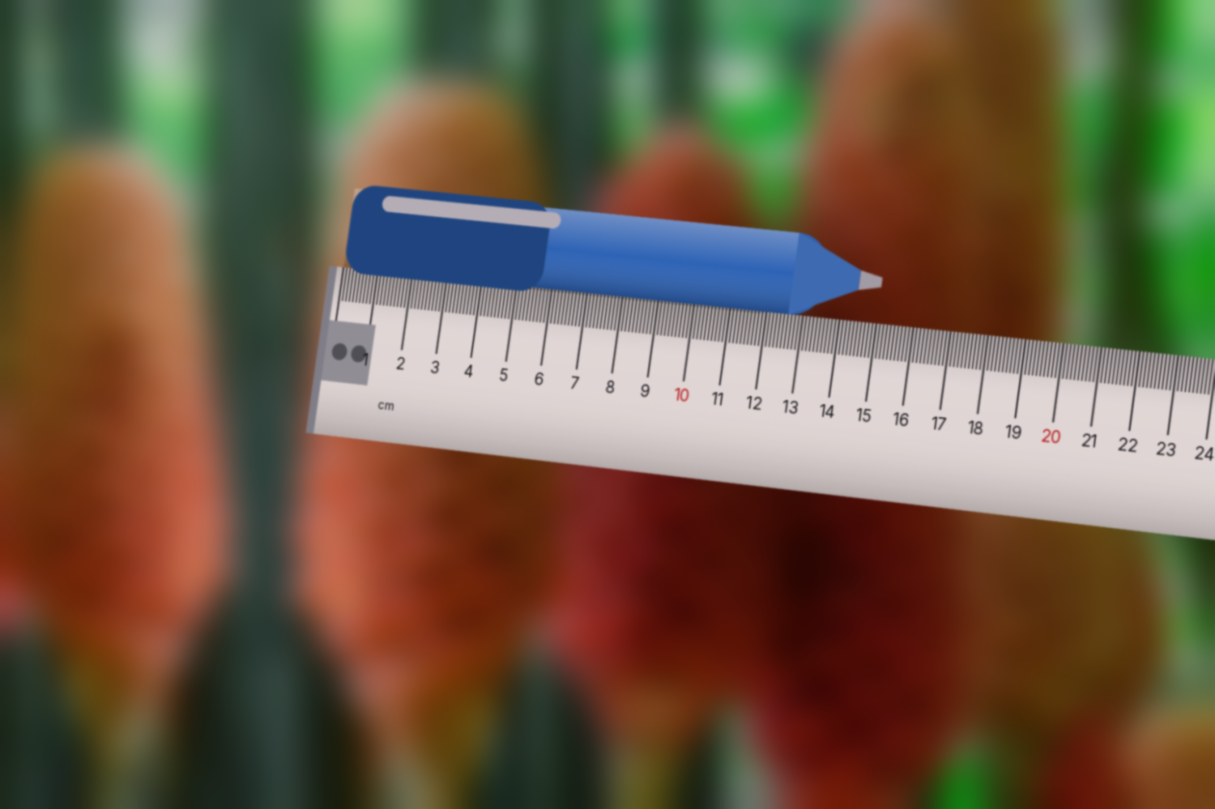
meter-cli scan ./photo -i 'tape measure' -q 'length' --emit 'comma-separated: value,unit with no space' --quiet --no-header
15,cm
